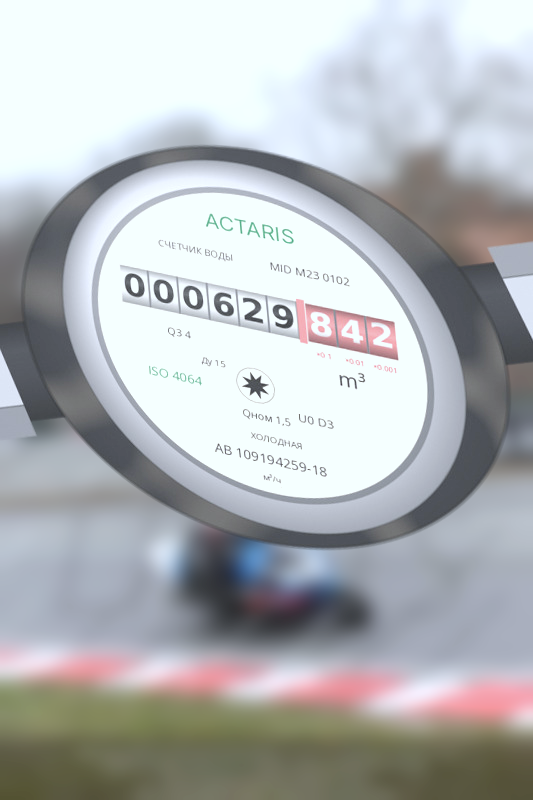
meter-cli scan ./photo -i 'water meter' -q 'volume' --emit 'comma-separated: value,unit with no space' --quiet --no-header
629.842,m³
